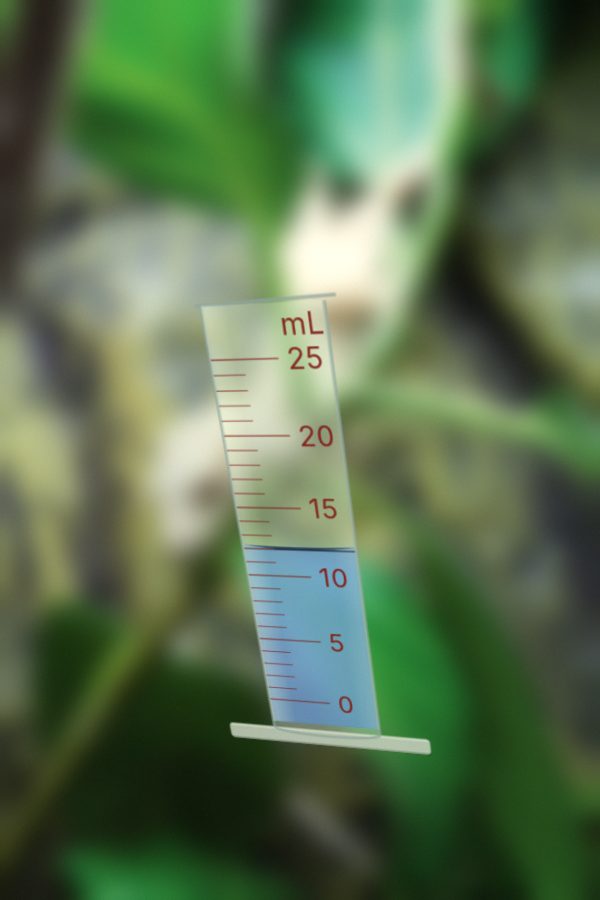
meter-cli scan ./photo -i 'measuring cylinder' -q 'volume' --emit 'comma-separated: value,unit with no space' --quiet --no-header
12,mL
